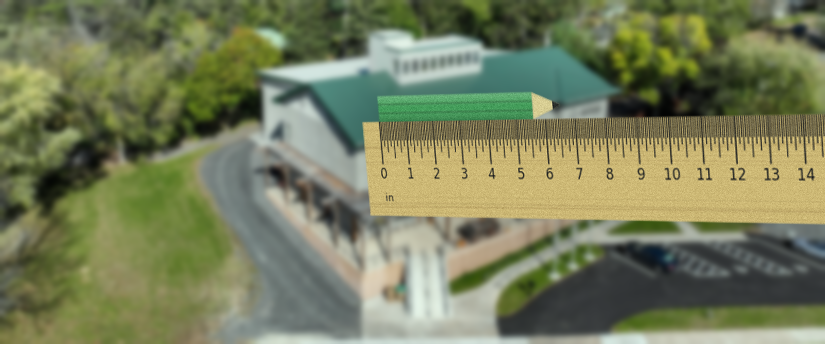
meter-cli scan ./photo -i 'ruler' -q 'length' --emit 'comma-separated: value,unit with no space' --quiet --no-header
6.5,in
